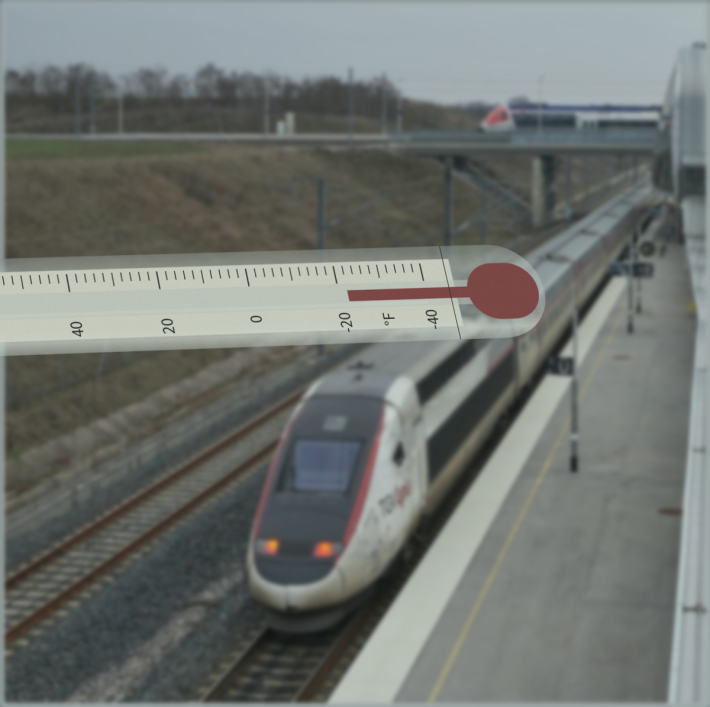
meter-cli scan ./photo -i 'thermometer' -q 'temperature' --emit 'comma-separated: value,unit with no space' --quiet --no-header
-22,°F
